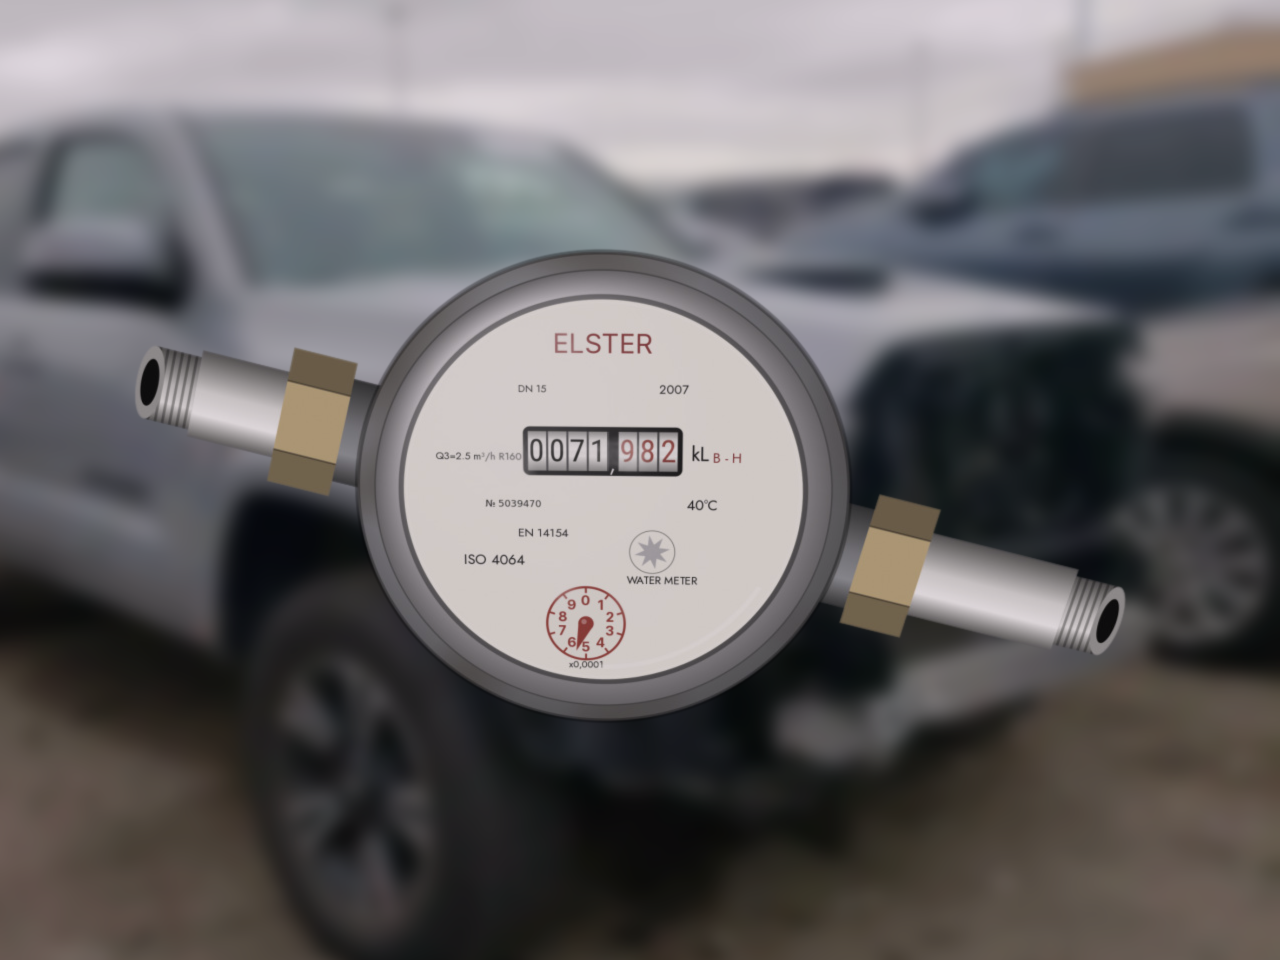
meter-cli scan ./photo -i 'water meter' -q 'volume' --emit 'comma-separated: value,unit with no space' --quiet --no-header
71.9825,kL
